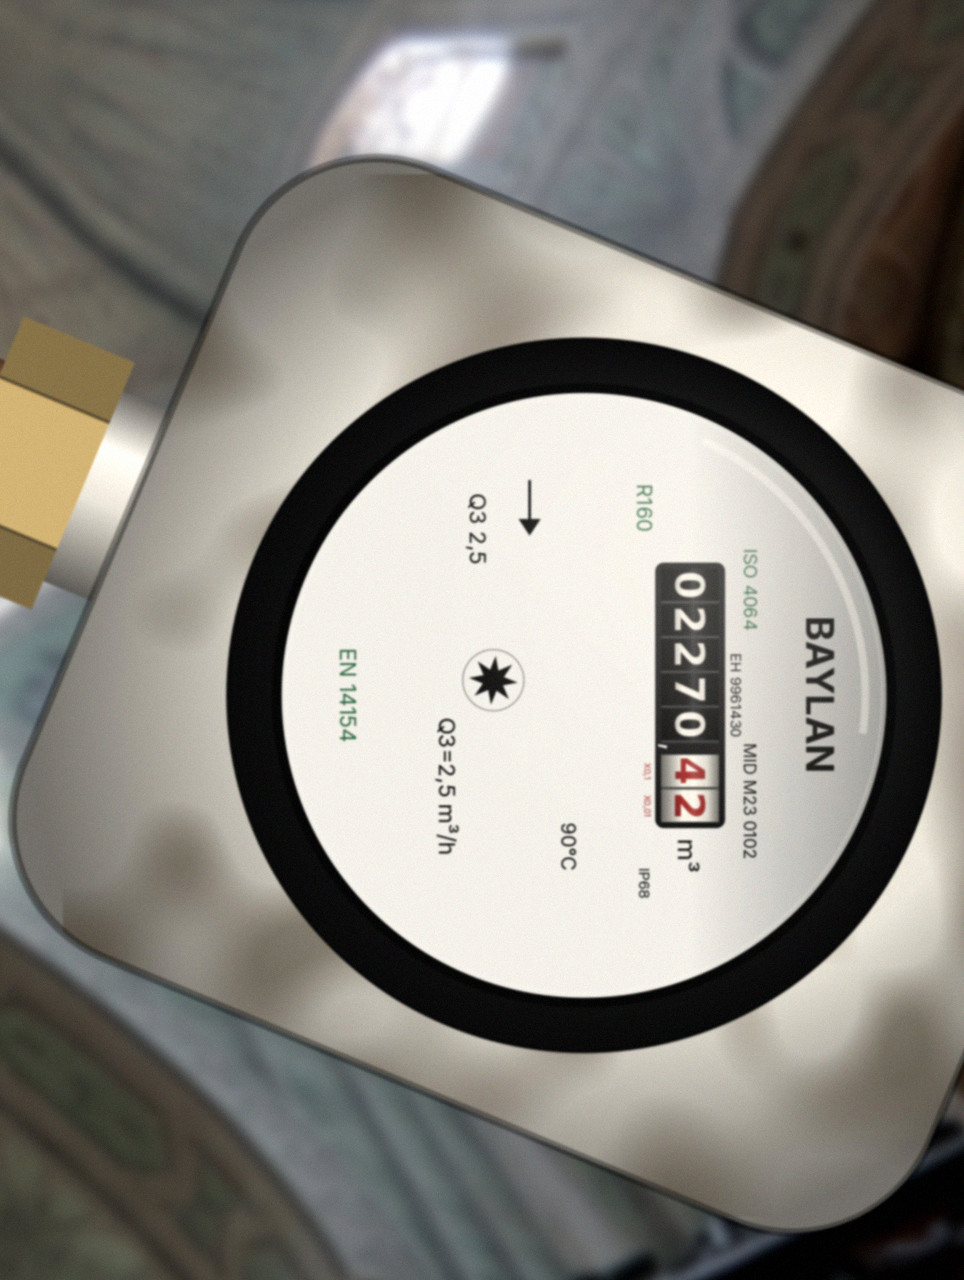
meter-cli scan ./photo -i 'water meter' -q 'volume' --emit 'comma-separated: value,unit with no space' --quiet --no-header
2270.42,m³
